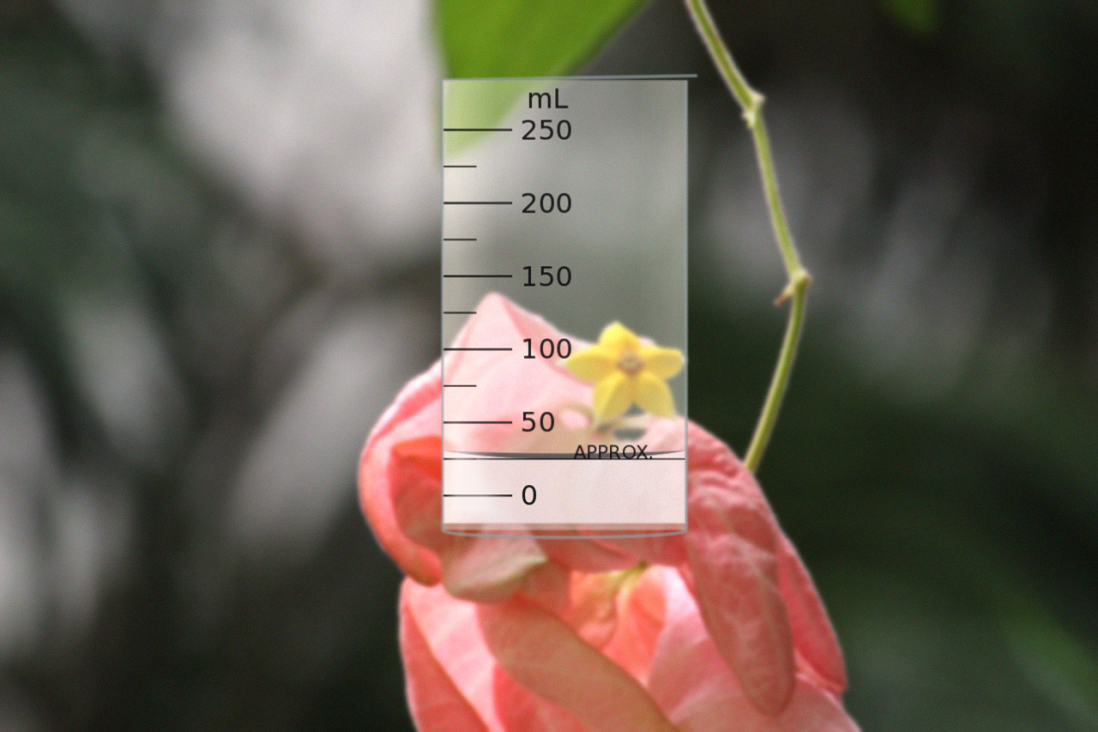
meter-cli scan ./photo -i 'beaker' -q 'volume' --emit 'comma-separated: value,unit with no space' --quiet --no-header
25,mL
